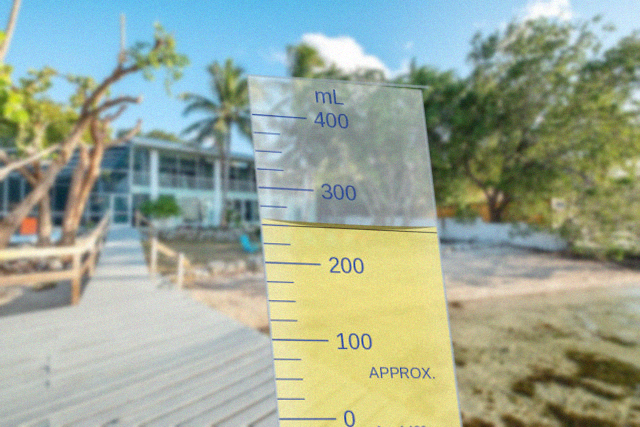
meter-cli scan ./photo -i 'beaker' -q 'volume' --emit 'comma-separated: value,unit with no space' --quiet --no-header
250,mL
